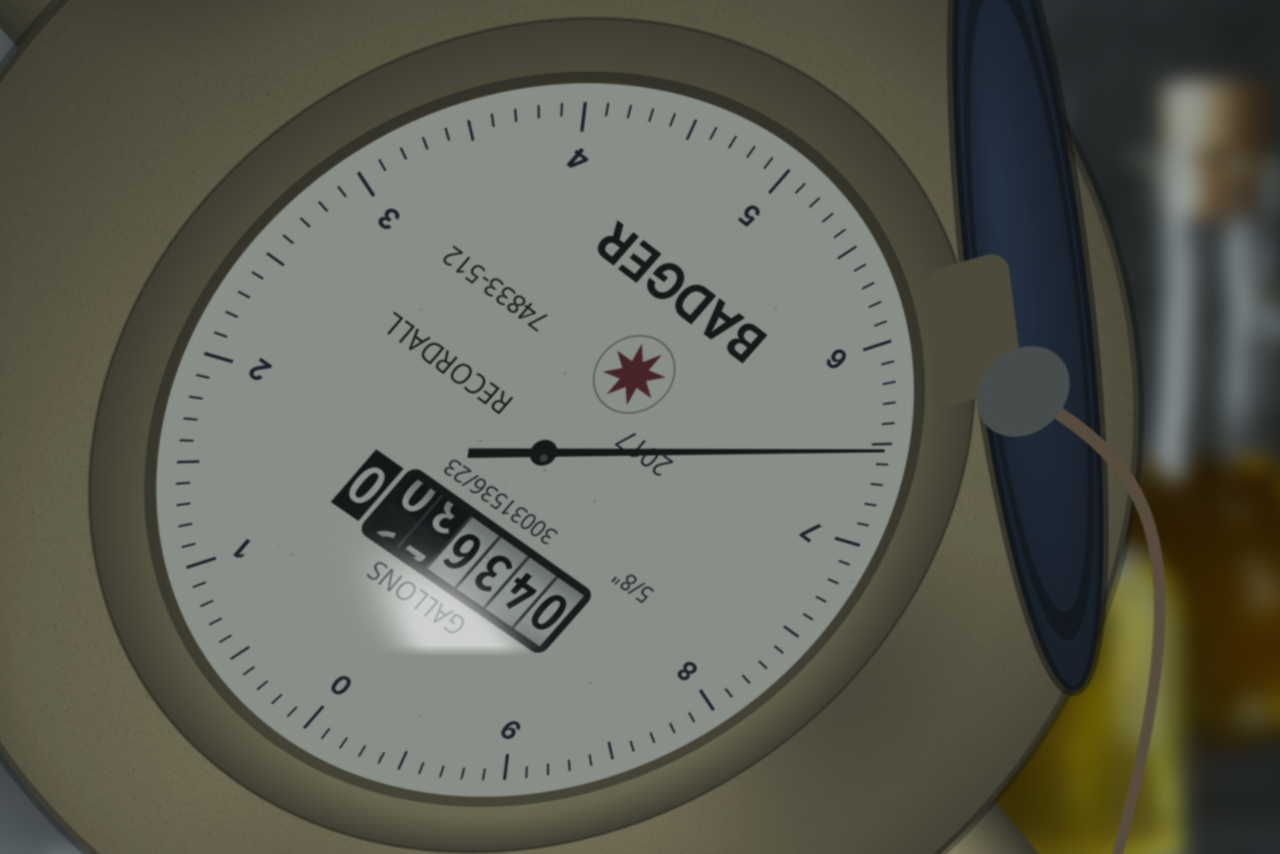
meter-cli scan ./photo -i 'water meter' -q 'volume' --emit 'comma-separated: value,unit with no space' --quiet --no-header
436296.5,gal
